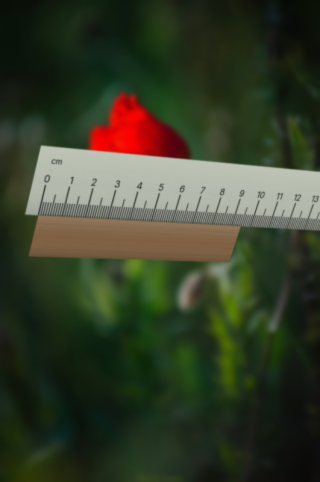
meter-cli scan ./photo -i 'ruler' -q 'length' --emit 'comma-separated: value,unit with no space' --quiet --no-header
9.5,cm
